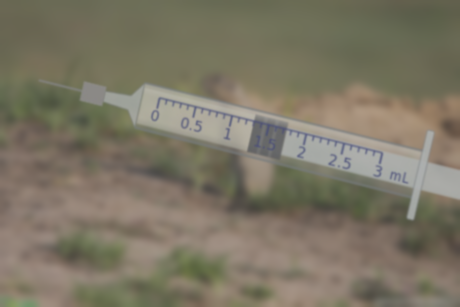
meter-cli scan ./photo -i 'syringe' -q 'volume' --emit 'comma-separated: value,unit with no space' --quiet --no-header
1.3,mL
